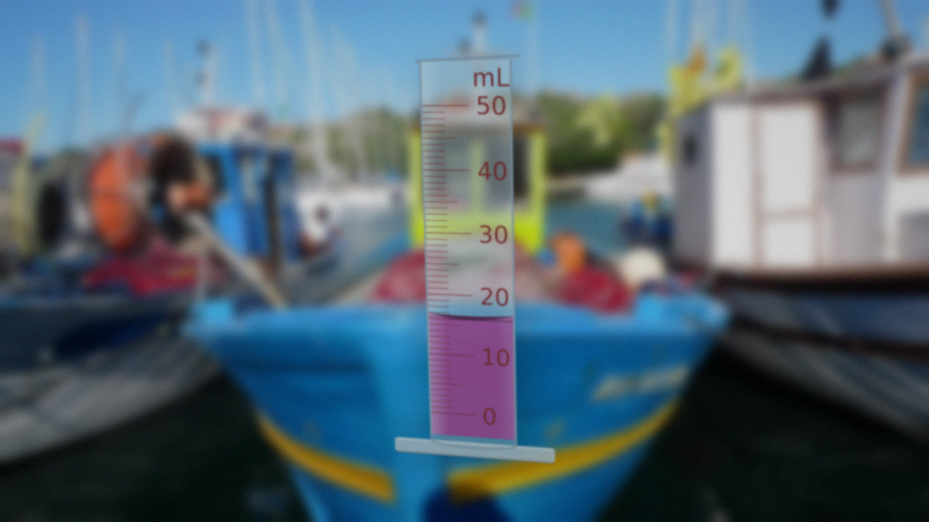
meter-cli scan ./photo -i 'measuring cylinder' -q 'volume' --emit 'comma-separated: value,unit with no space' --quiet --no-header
16,mL
